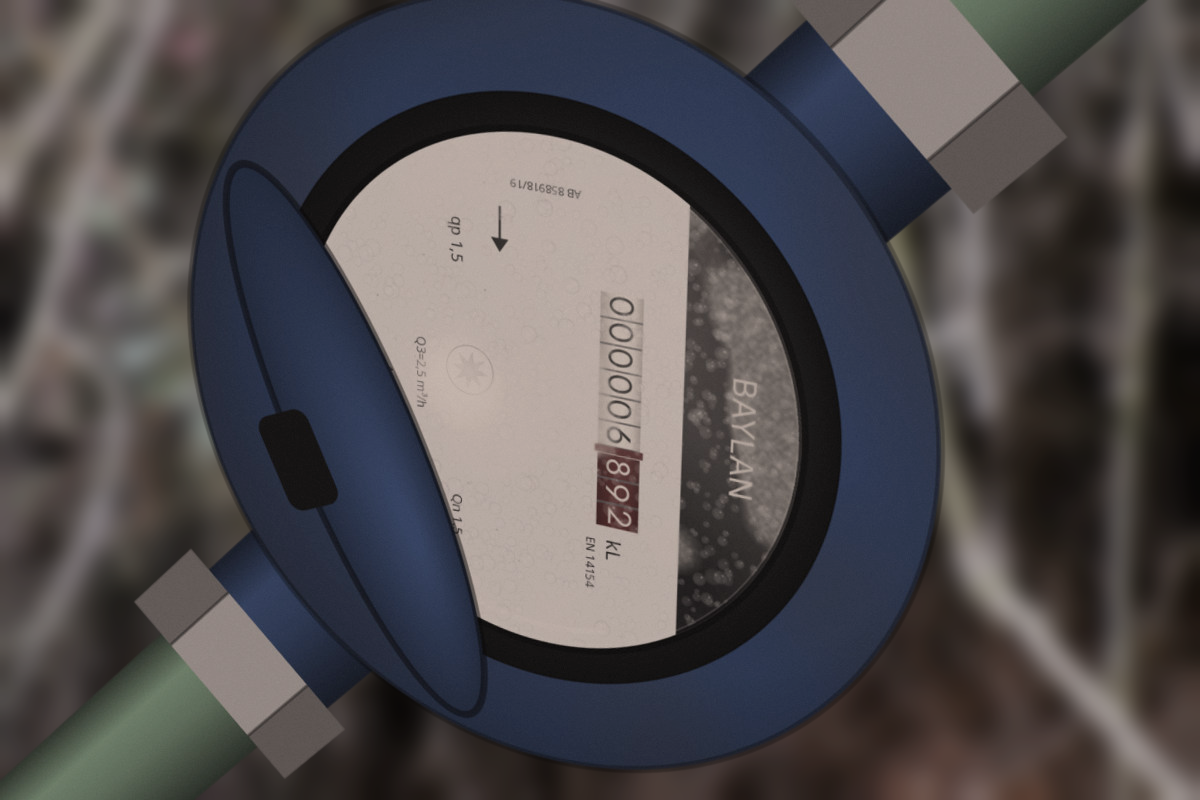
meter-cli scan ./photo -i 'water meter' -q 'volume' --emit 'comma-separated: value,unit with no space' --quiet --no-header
6.892,kL
